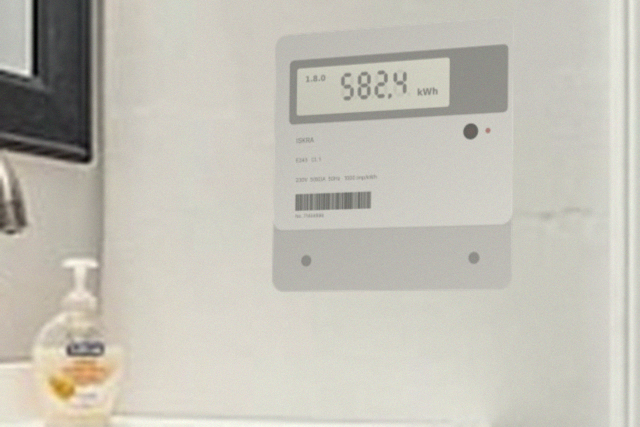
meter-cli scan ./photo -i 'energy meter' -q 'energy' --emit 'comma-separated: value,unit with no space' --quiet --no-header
582.4,kWh
